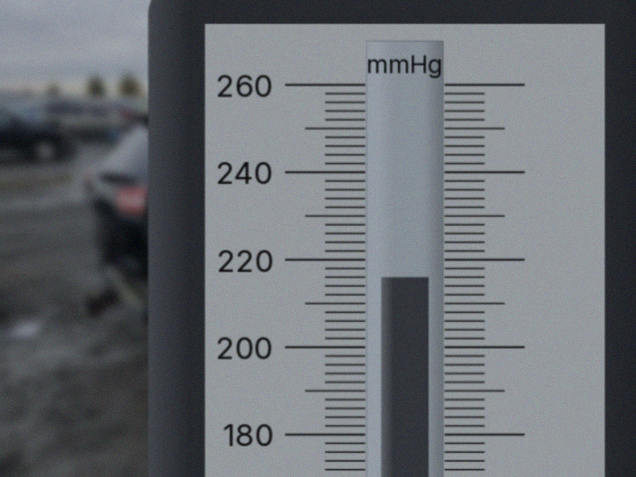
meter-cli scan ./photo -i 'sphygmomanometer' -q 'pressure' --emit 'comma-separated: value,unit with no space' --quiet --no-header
216,mmHg
